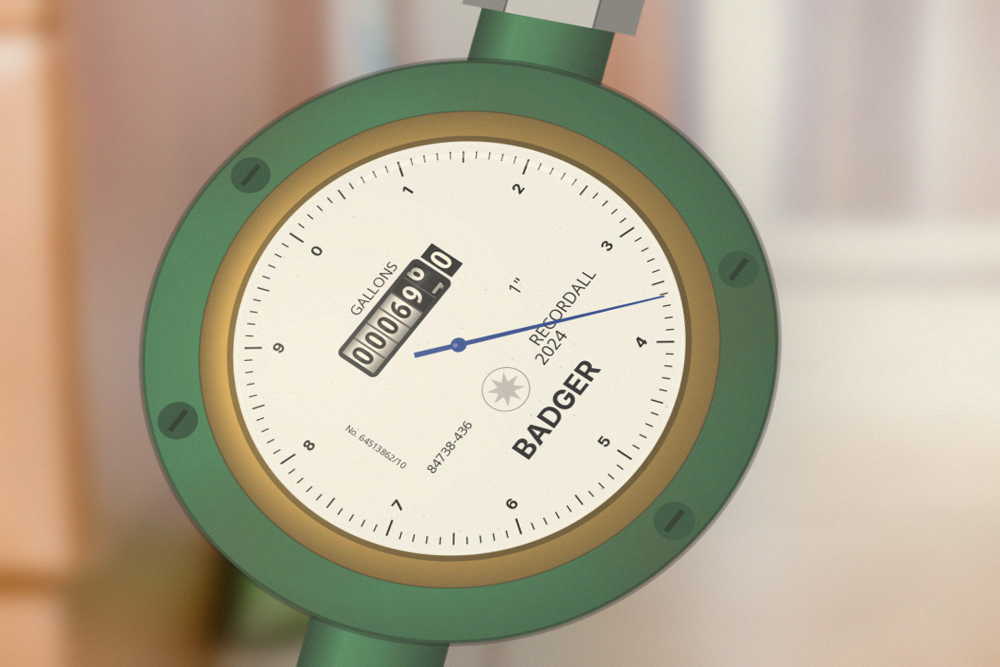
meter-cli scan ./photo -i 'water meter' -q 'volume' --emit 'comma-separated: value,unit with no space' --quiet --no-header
6963.6,gal
